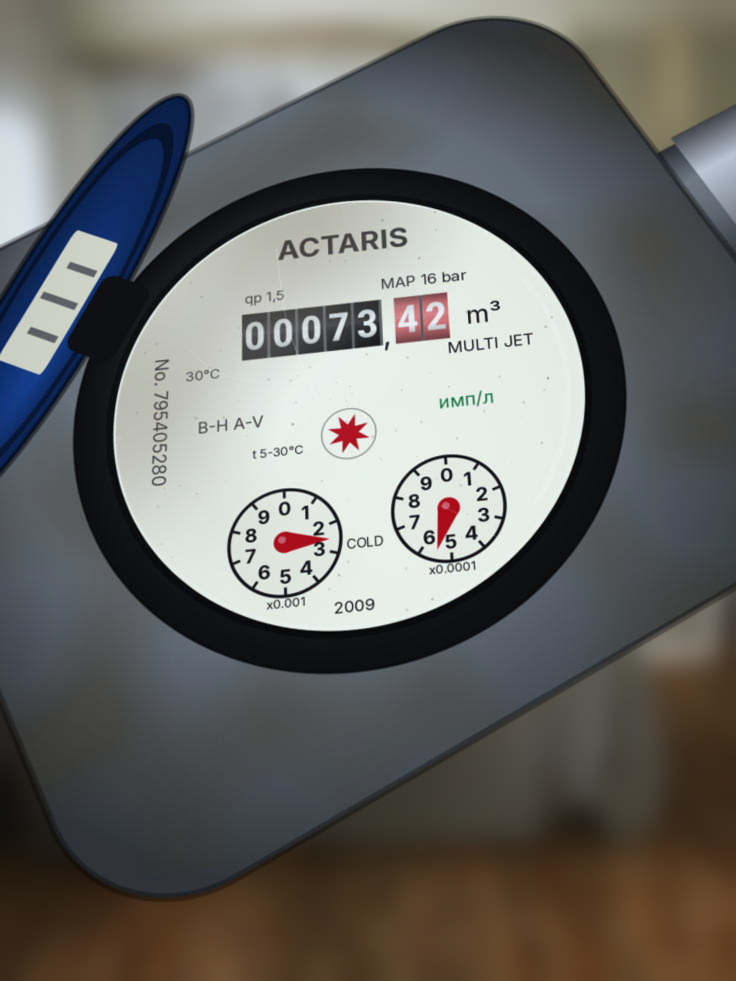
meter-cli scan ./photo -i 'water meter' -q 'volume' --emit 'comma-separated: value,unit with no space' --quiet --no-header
73.4225,m³
